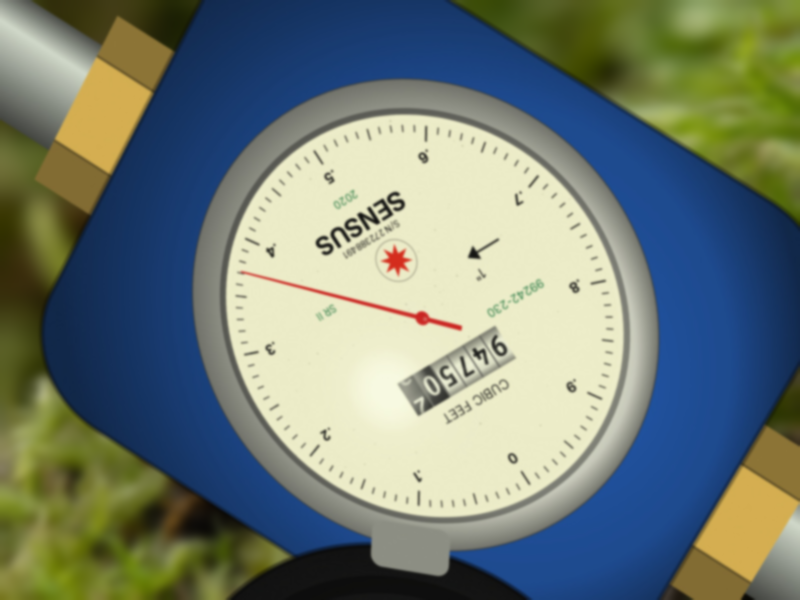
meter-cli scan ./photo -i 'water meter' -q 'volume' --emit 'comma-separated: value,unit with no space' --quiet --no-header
947502.37,ft³
